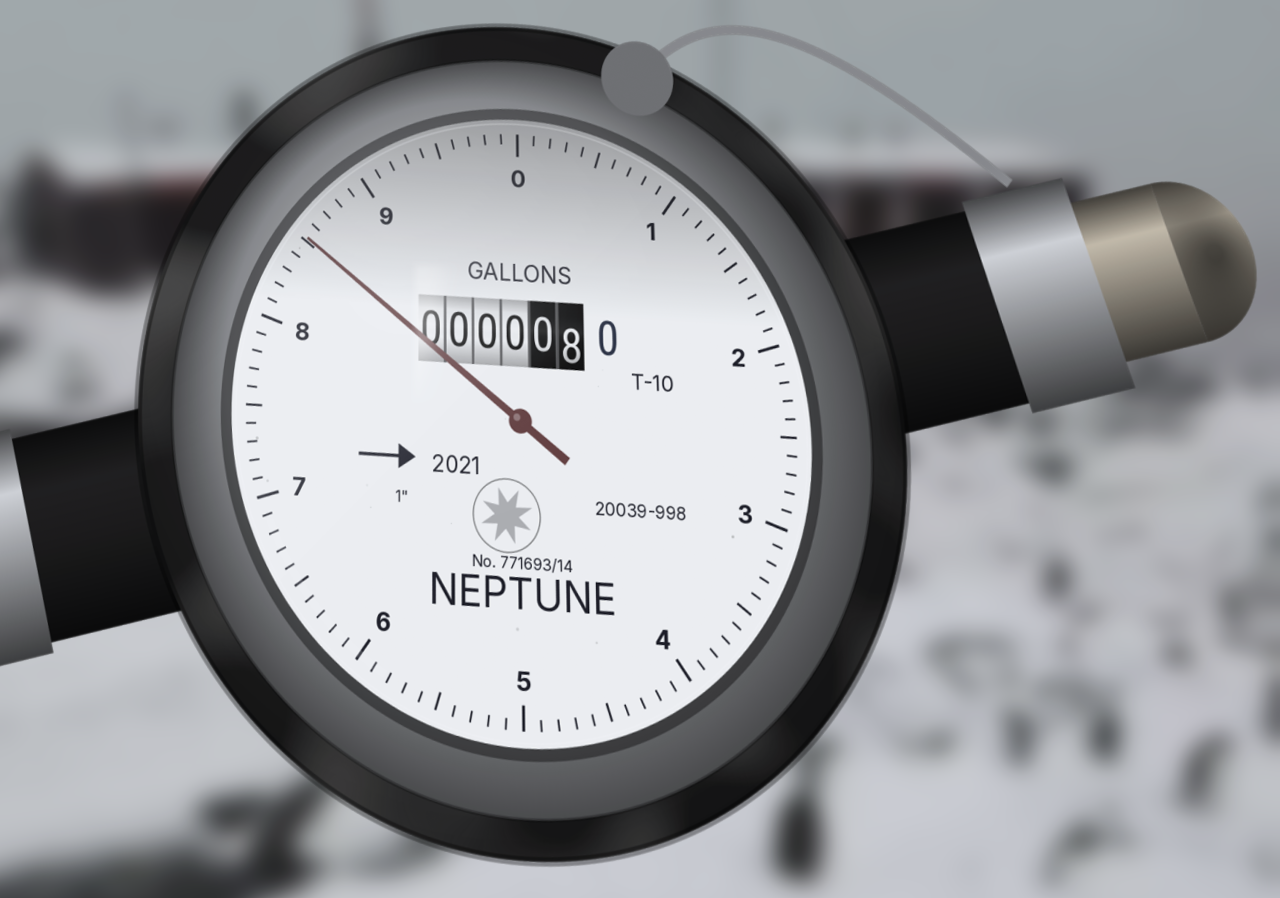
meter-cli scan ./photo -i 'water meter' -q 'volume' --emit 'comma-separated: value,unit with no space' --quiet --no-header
78.5,gal
